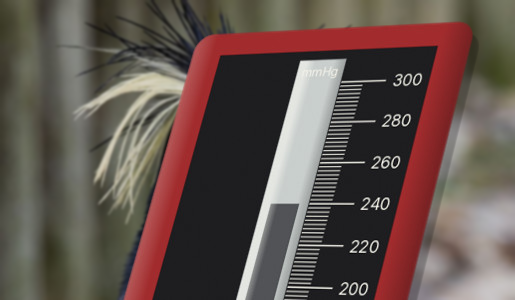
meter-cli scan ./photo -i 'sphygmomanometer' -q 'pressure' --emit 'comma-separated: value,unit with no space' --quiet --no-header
240,mmHg
